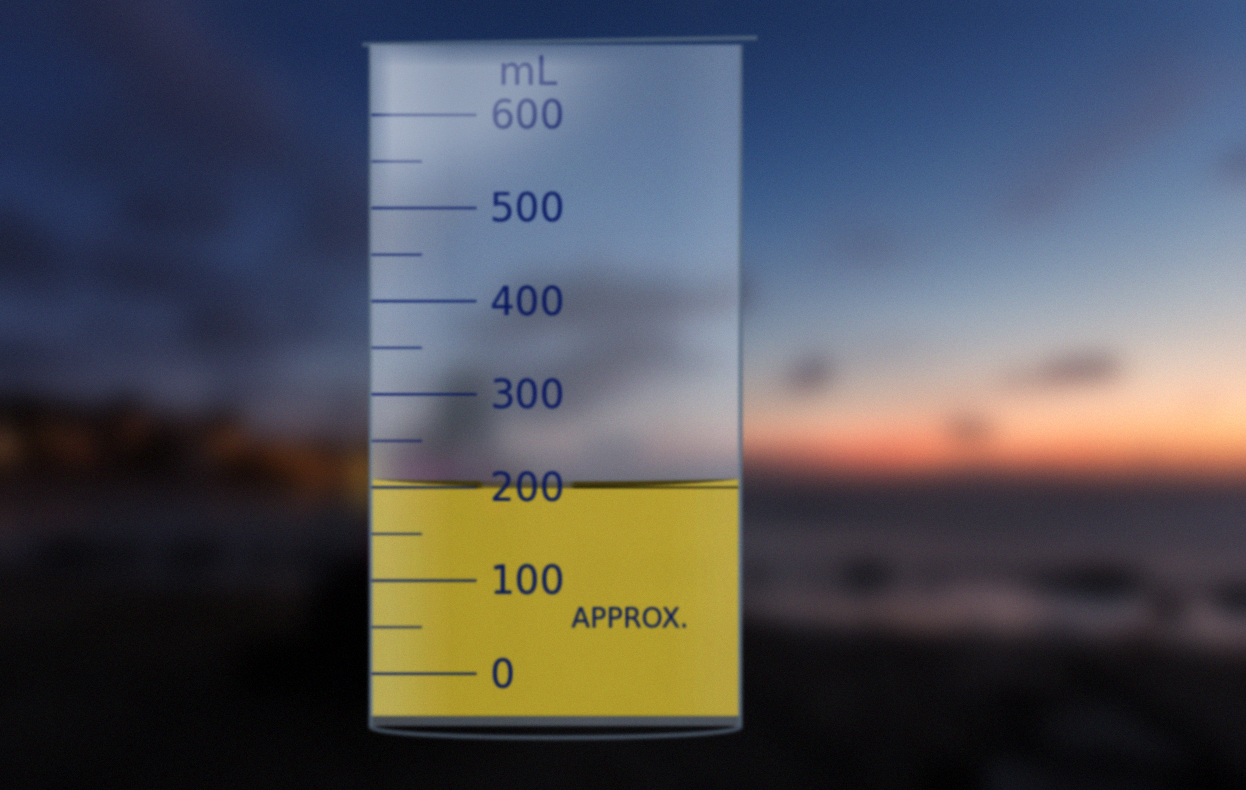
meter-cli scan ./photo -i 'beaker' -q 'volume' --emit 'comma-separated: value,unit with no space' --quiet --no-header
200,mL
